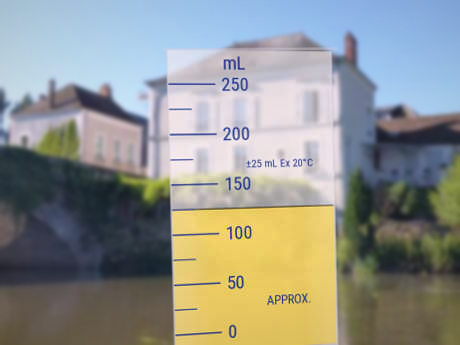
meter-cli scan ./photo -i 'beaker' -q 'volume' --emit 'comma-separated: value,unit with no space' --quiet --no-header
125,mL
